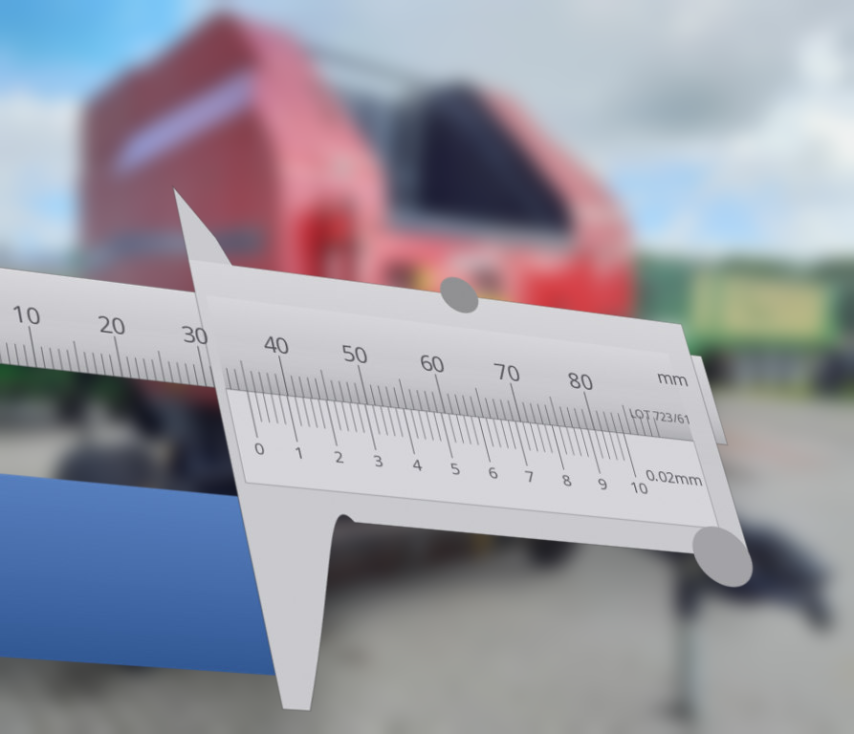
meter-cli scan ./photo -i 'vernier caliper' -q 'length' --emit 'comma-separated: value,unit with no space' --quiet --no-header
35.0,mm
